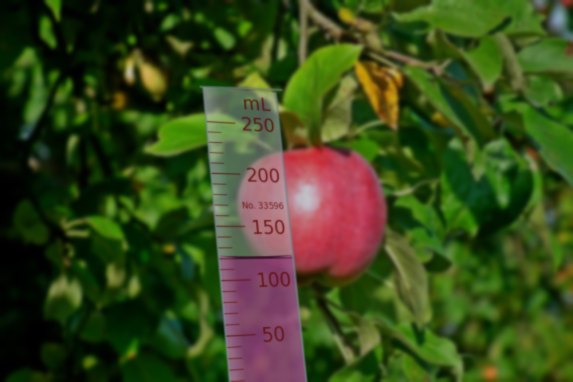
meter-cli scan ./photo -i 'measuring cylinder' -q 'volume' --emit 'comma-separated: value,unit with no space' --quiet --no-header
120,mL
